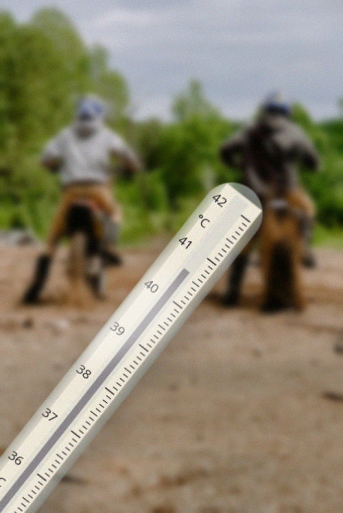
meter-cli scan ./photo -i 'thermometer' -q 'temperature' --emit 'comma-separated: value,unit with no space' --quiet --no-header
40.6,°C
